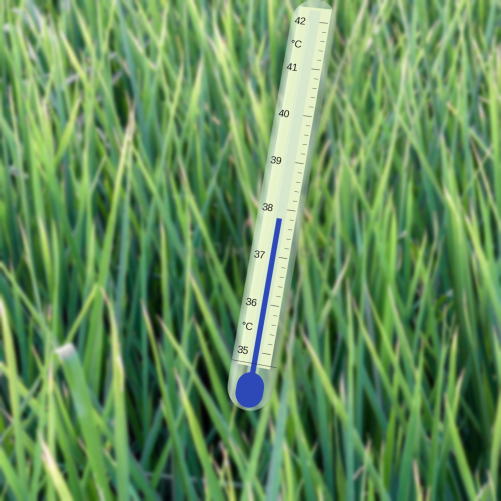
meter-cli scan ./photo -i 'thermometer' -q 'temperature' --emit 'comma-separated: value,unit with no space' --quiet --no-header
37.8,°C
